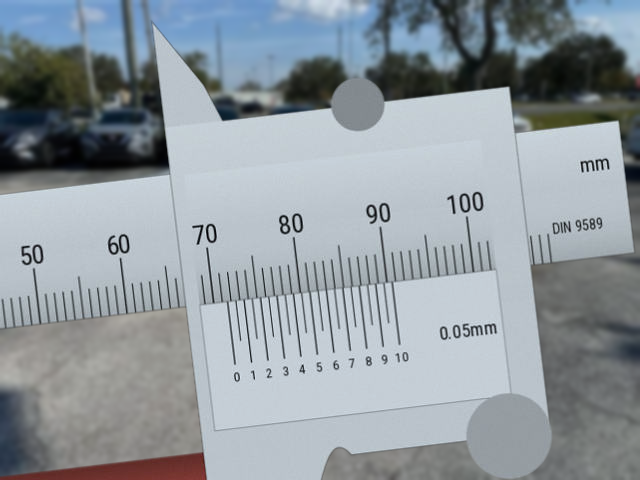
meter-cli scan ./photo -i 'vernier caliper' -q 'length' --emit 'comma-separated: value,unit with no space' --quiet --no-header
71.6,mm
